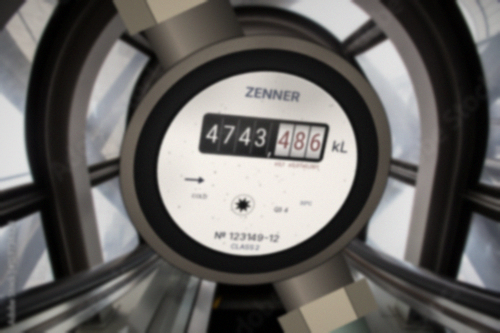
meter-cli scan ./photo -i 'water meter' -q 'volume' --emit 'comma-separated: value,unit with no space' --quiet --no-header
4743.486,kL
